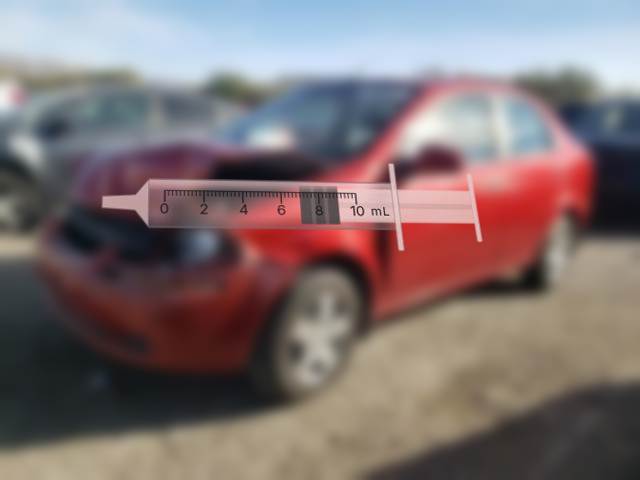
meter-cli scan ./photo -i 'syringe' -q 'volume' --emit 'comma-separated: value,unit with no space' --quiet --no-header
7,mL
